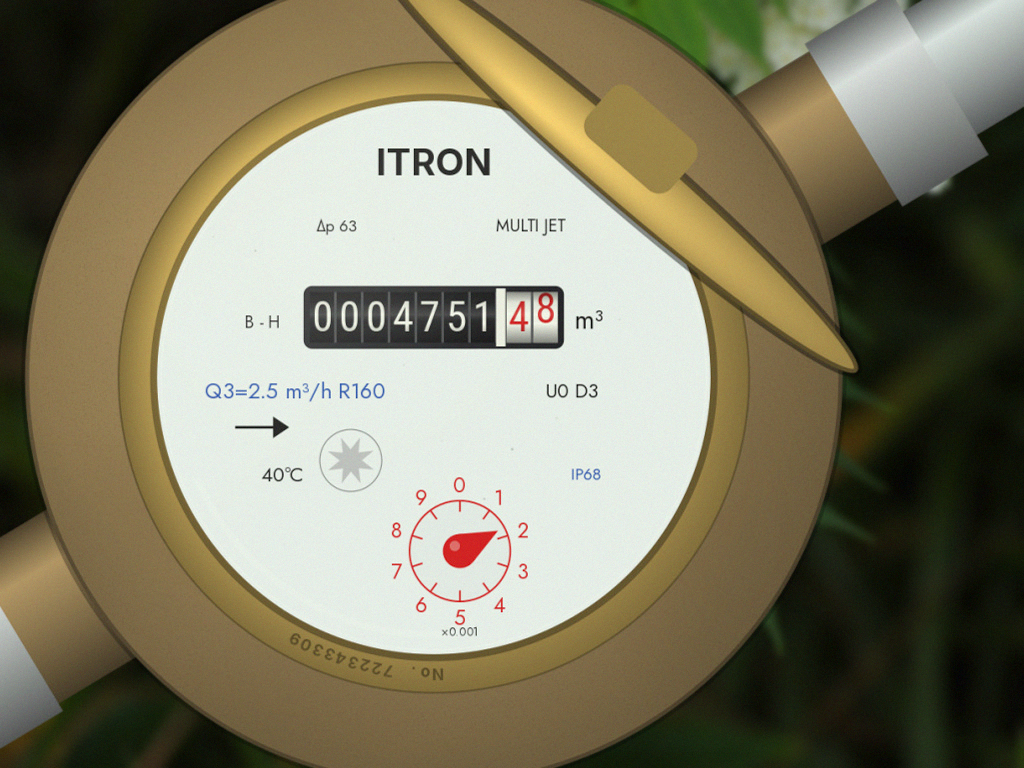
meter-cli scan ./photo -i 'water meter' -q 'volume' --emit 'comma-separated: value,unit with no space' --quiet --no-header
4751.481,m³
